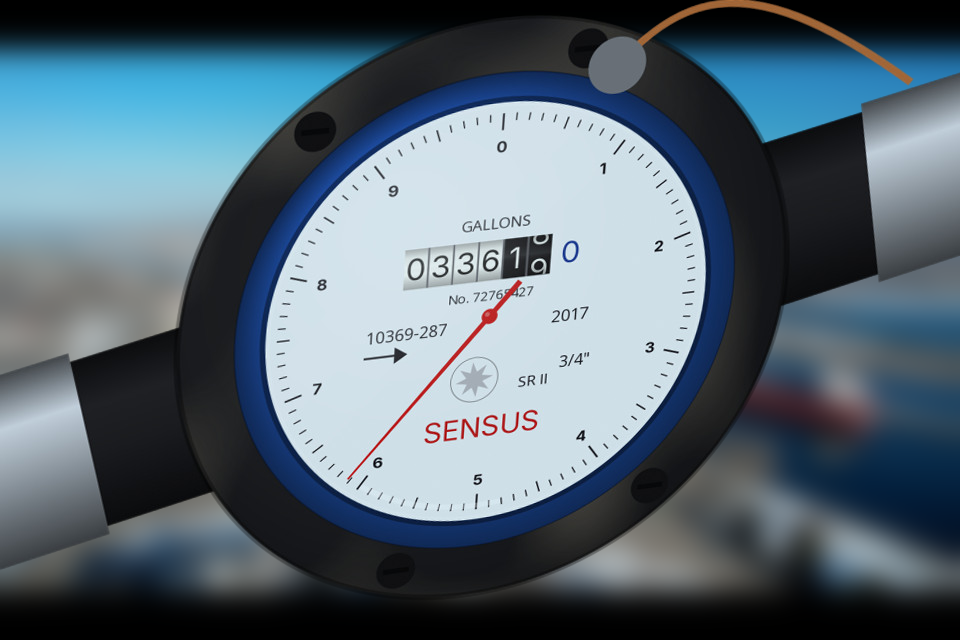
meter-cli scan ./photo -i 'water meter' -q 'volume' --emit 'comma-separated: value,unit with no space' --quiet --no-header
336186.1,gal
